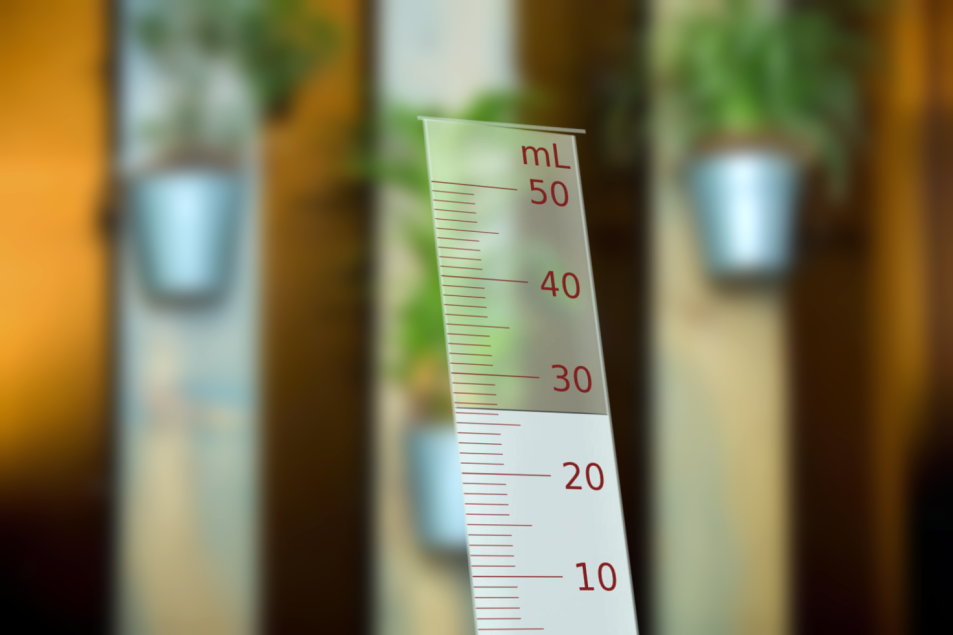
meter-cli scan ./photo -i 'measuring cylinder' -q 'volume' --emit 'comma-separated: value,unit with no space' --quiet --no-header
26.5,mL
